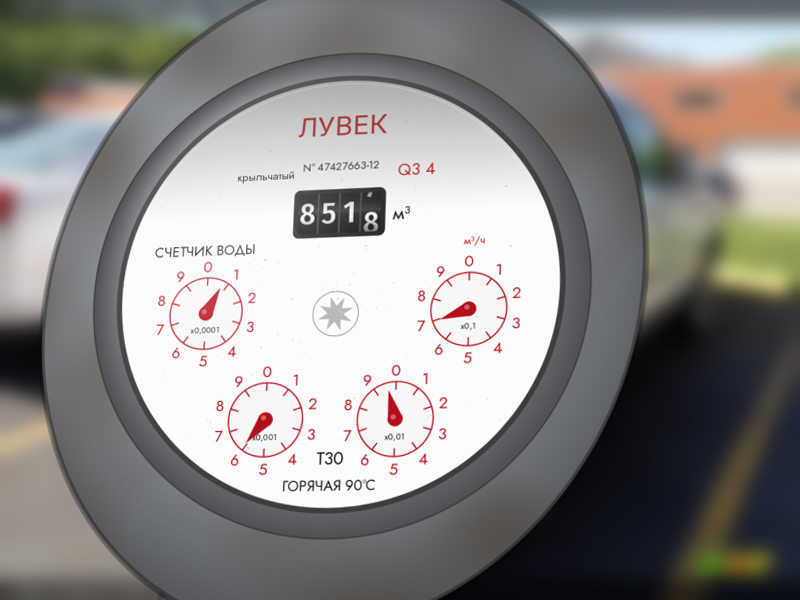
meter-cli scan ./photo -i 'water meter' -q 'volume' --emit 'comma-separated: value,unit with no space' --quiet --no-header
8517.6960,m³
